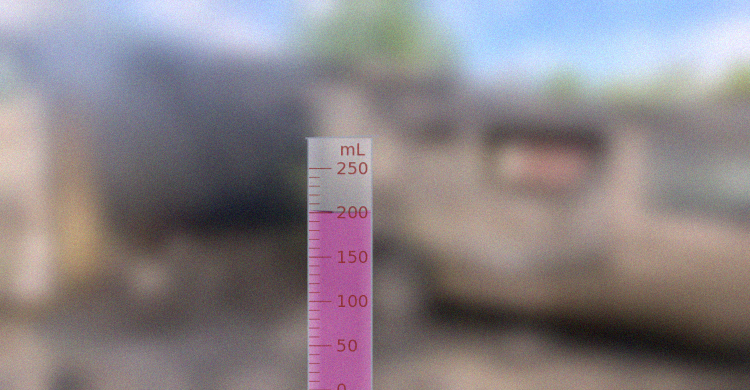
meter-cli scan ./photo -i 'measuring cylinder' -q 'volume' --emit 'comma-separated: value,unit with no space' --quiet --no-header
200,mL
